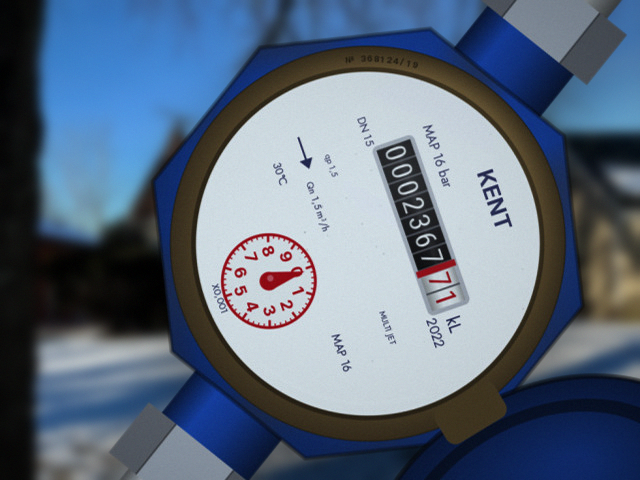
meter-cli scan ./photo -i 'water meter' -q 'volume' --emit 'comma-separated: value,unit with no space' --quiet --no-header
2367.710,kL
